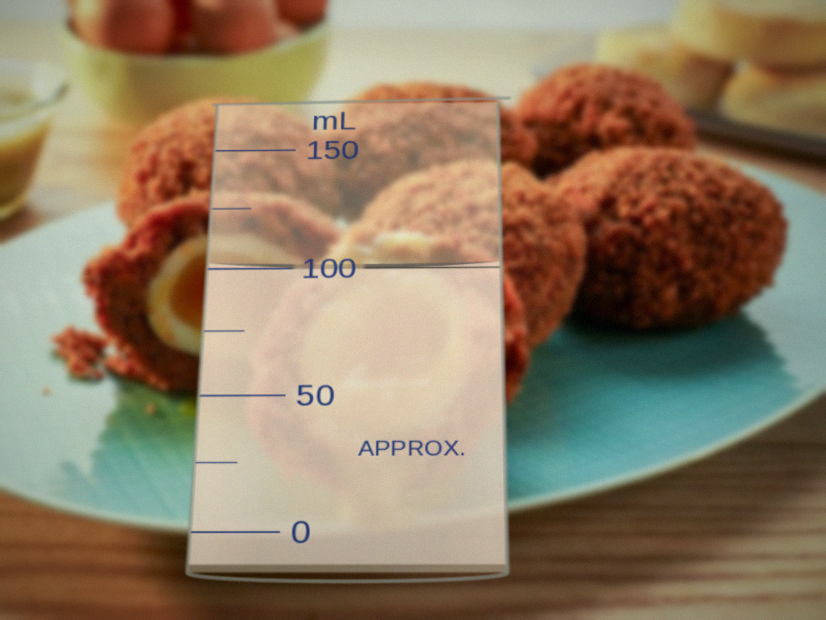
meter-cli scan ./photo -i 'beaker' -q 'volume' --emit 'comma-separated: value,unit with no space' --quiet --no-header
100,mL
